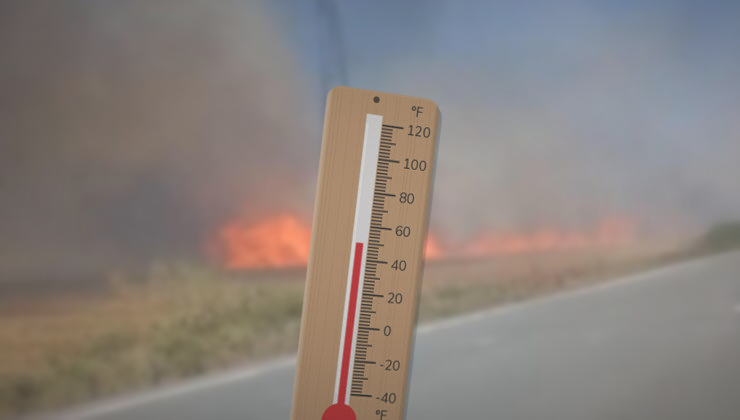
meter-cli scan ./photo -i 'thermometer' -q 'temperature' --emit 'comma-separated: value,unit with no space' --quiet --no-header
50,°F
